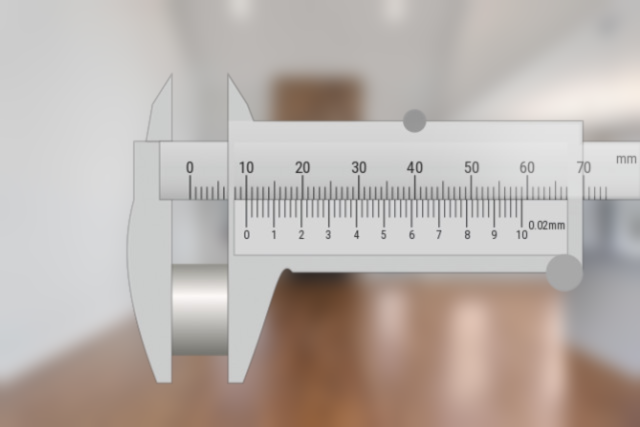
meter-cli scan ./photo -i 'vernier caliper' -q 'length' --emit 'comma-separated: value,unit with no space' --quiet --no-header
10.0,mm
